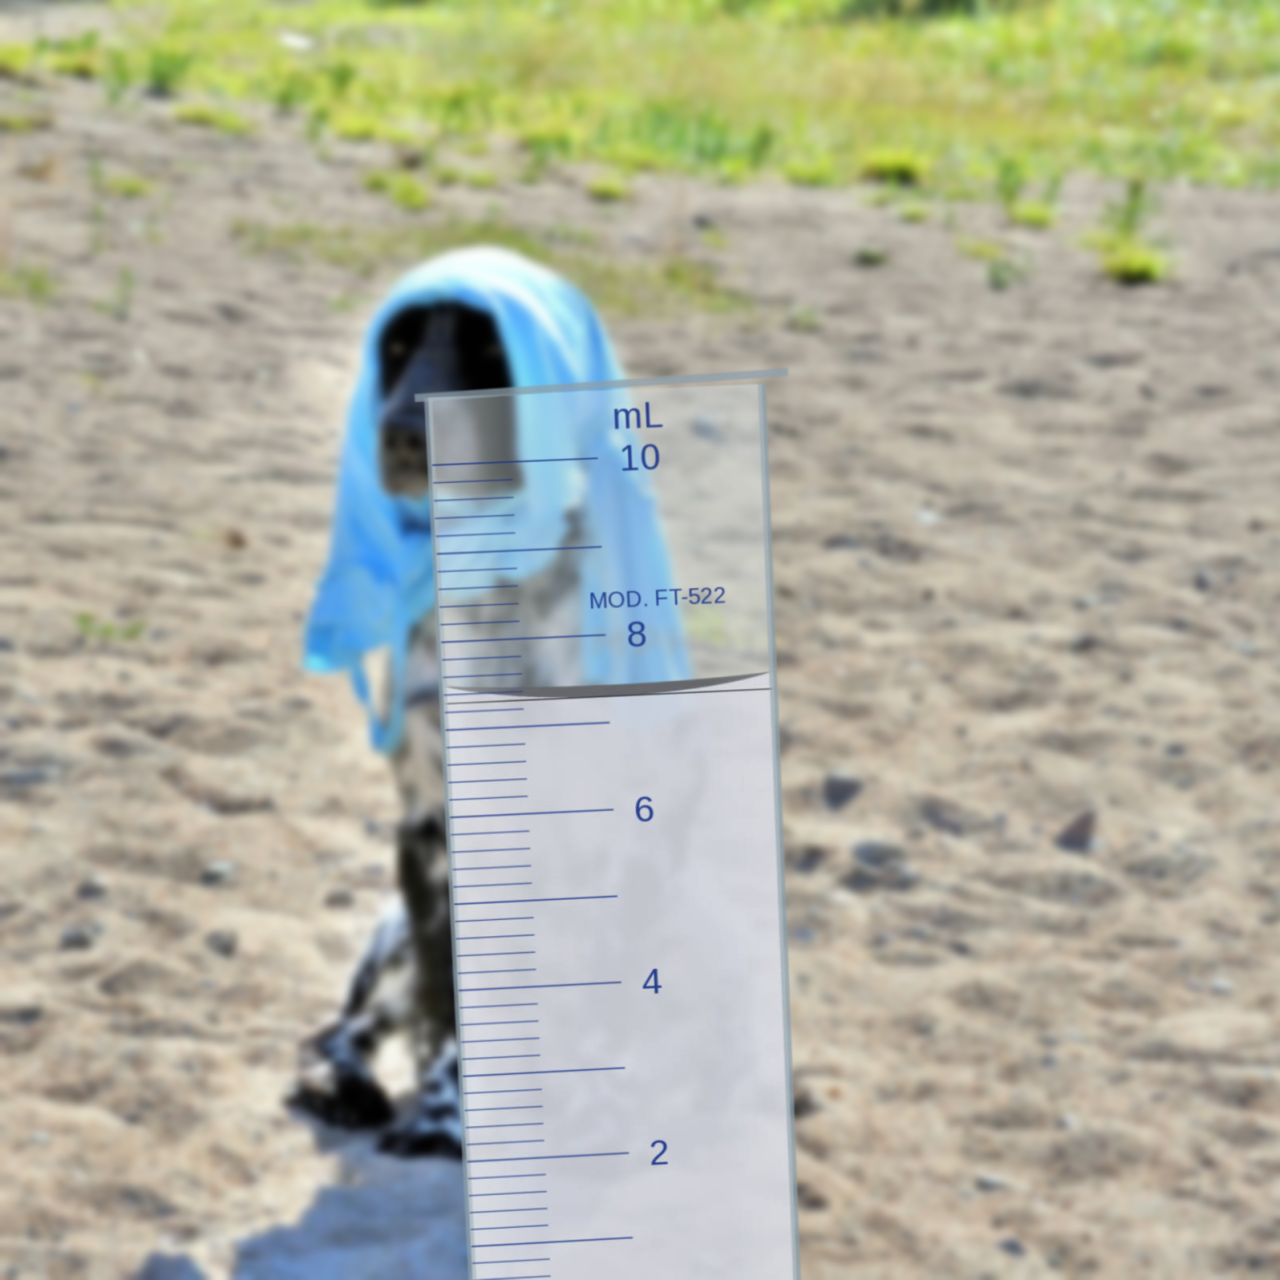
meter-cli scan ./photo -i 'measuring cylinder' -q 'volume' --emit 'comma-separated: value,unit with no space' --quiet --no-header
7.3,mL
